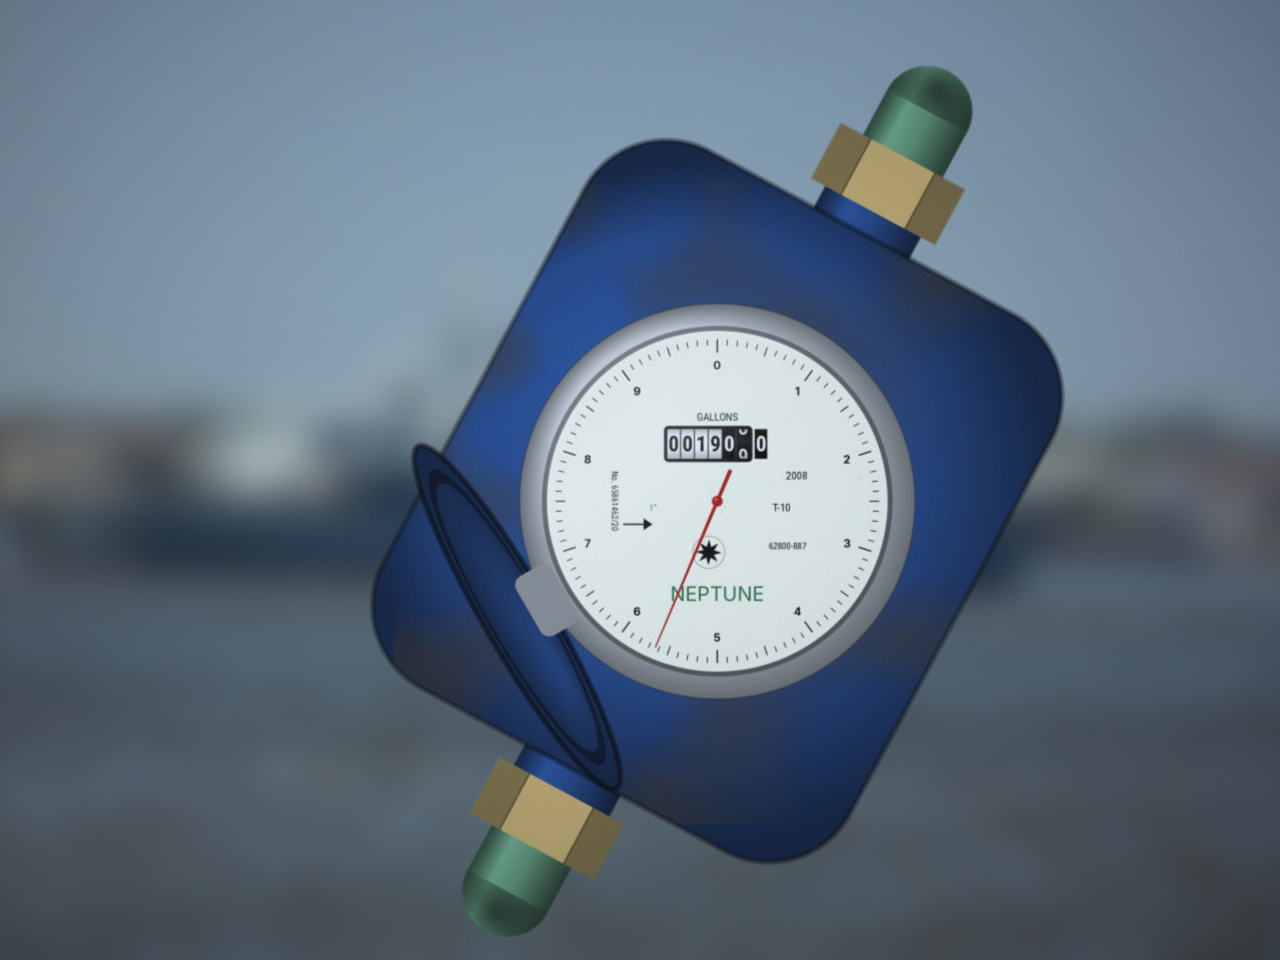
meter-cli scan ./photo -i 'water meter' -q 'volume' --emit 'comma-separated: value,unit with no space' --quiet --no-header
19085.6,gal
